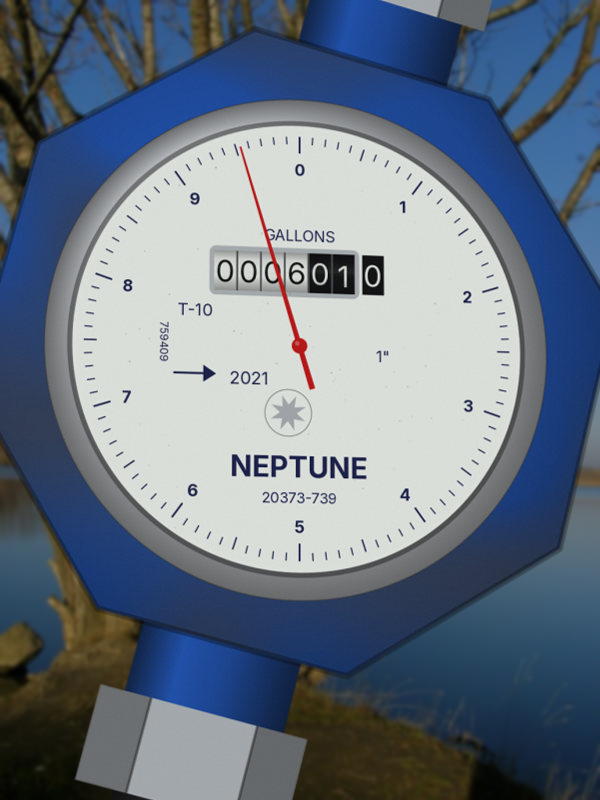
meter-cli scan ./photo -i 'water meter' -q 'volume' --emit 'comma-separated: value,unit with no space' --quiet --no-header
6009.5,gal
